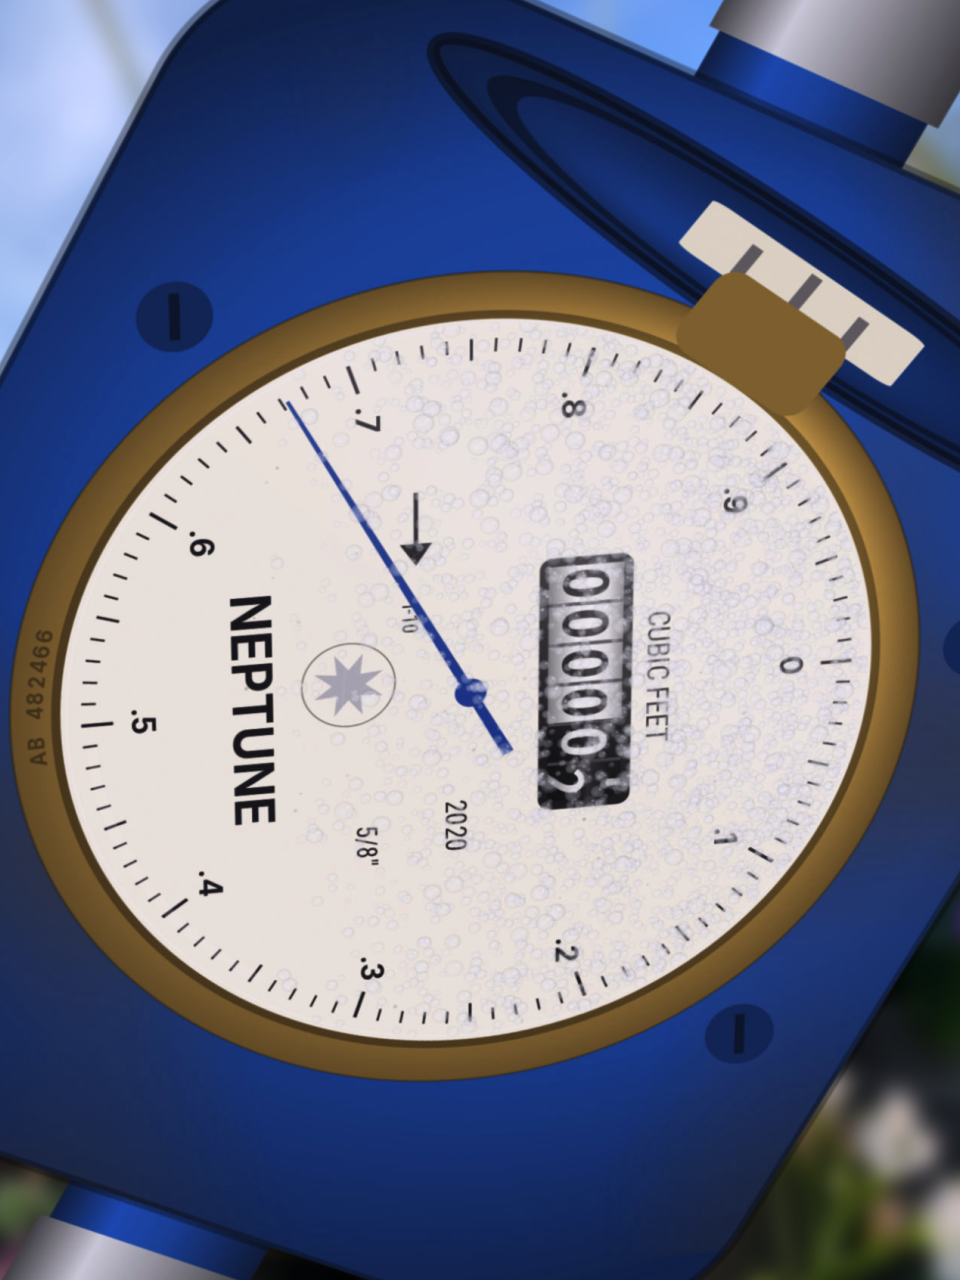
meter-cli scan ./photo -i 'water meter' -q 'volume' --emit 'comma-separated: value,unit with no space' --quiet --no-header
1.67,ft³
